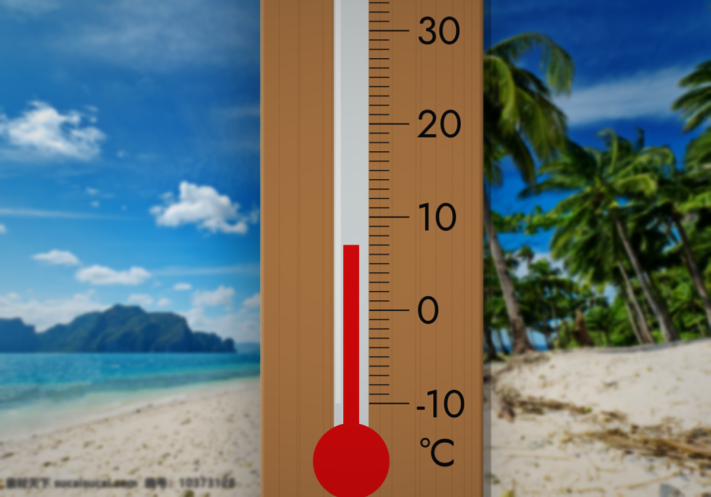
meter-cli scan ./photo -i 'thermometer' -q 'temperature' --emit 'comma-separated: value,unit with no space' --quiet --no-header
7,°C
